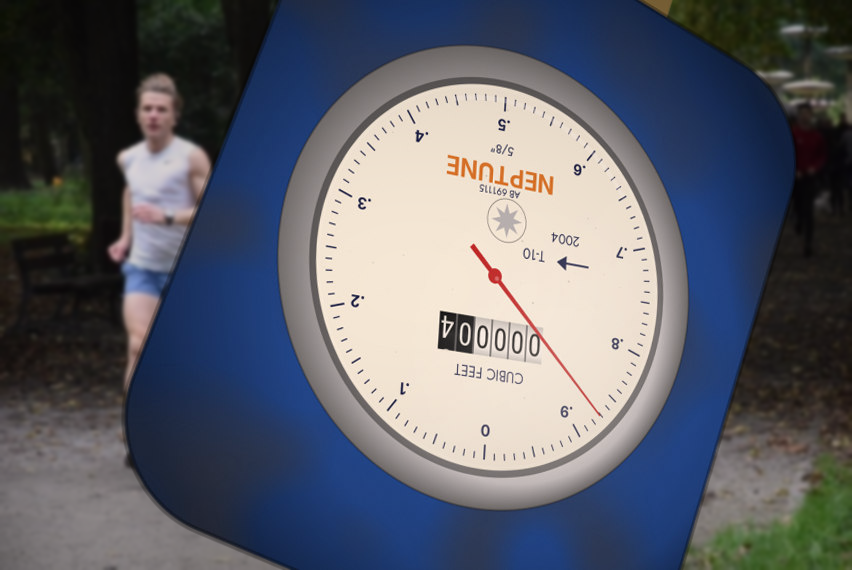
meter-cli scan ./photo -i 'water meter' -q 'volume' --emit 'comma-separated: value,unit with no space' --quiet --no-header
3.87,ft³
